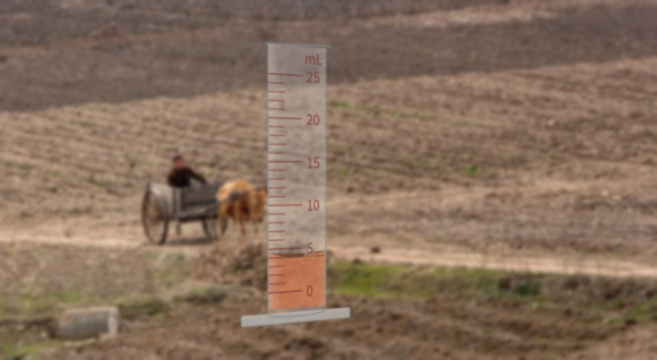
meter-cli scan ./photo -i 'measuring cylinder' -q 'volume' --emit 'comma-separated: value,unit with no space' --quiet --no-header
4,mL
